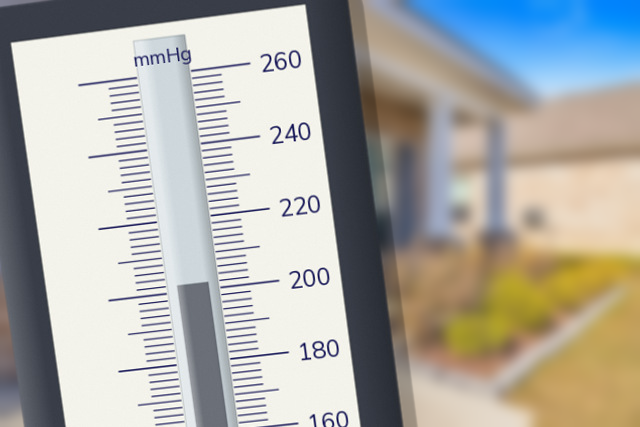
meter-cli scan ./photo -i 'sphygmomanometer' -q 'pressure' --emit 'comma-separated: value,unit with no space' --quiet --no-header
202,mmHg
